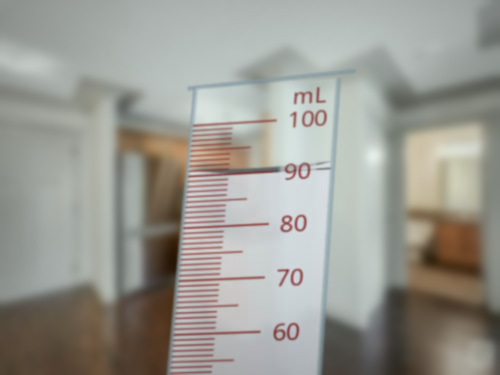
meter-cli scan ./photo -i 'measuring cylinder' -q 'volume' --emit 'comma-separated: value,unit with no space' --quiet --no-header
90,mL
